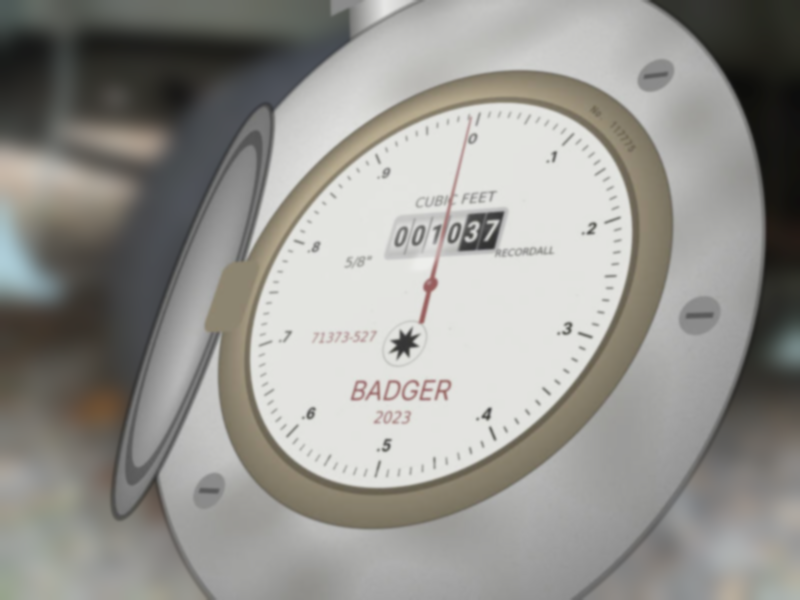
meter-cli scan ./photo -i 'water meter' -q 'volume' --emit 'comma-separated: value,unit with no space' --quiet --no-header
1036.99,ft³
